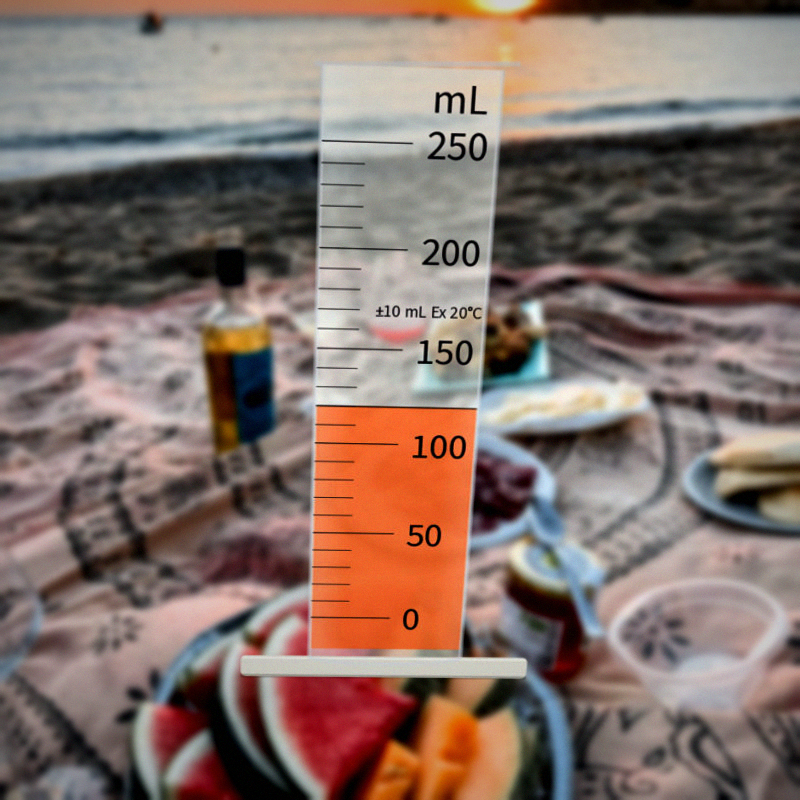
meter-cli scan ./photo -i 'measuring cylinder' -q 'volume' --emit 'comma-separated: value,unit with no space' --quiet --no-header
120,mL
